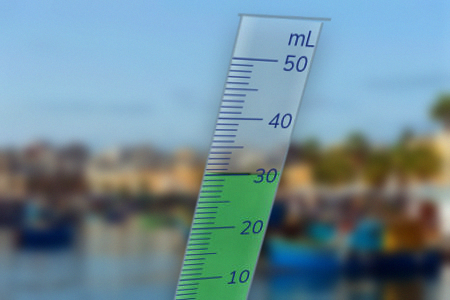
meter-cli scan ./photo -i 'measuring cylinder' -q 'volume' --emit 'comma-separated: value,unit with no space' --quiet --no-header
30,mL
